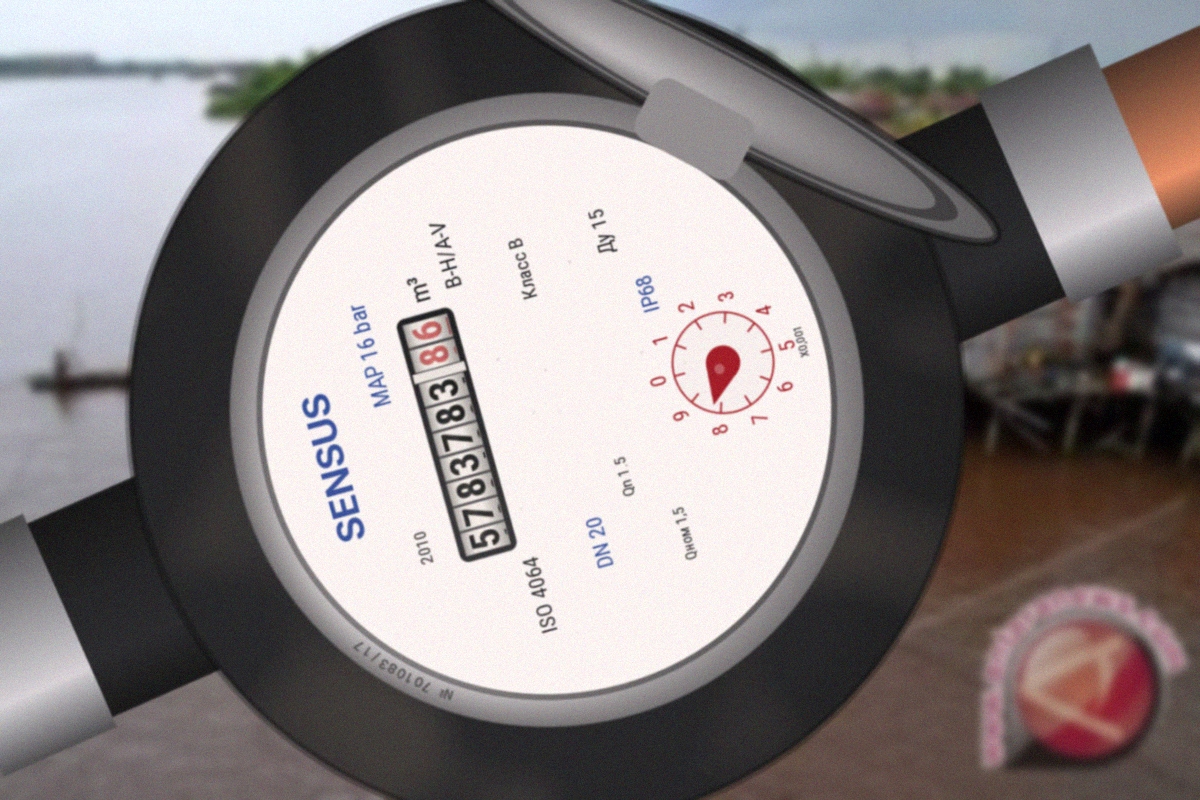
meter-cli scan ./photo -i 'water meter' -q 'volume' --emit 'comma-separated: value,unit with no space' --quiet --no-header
5783783.868,m³
